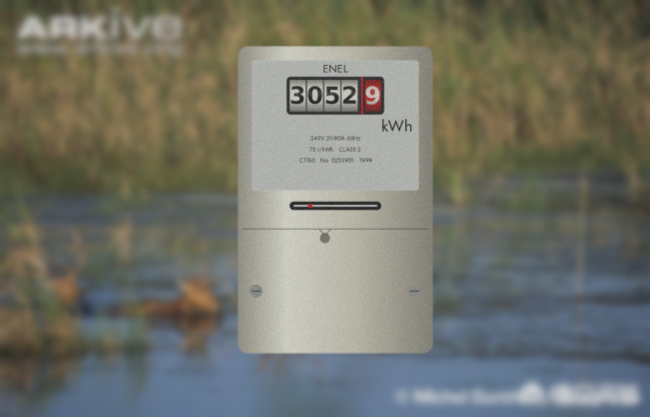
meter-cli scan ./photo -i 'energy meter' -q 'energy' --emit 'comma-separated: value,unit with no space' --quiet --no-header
3052.9,kWh
